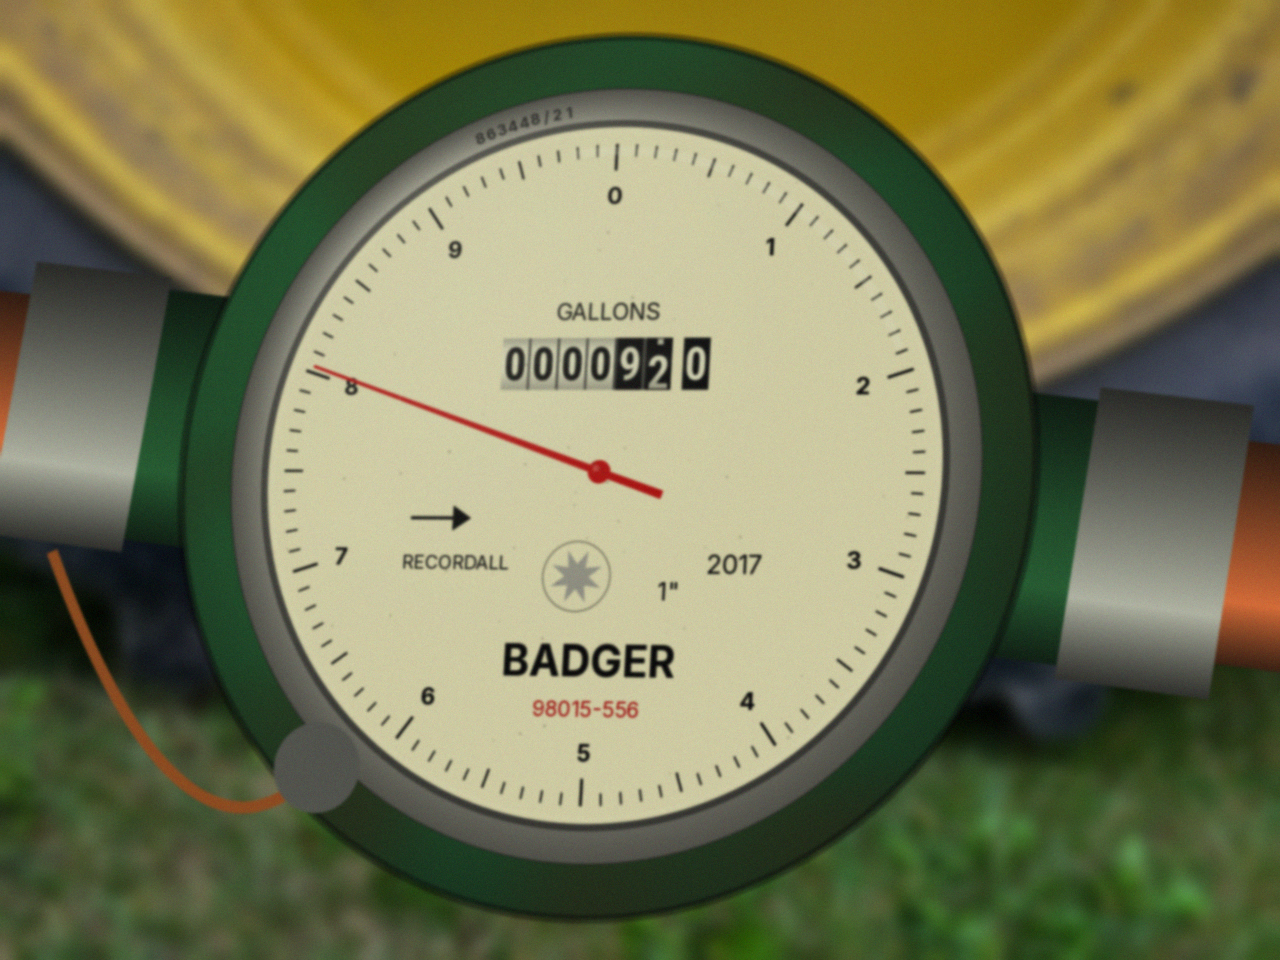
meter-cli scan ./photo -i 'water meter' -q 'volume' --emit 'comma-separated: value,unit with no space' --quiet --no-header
918.0,gal
